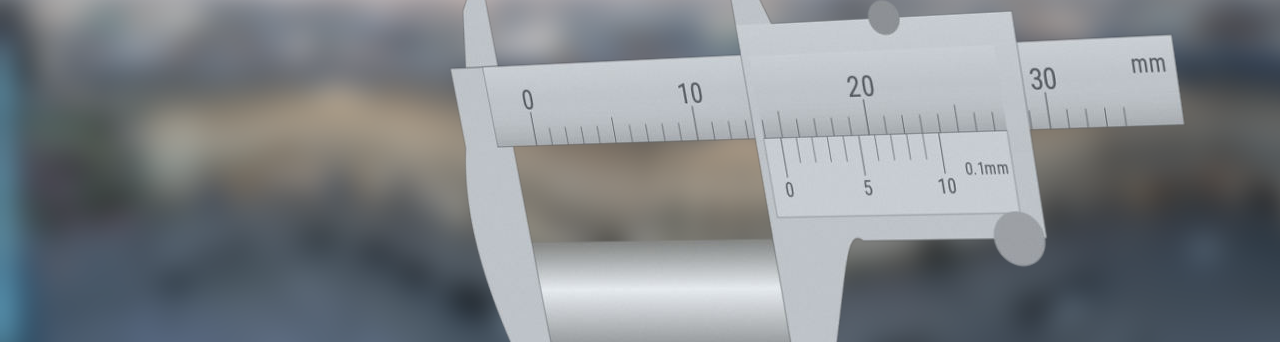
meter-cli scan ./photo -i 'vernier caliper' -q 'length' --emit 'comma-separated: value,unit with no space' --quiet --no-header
14.9,mm
